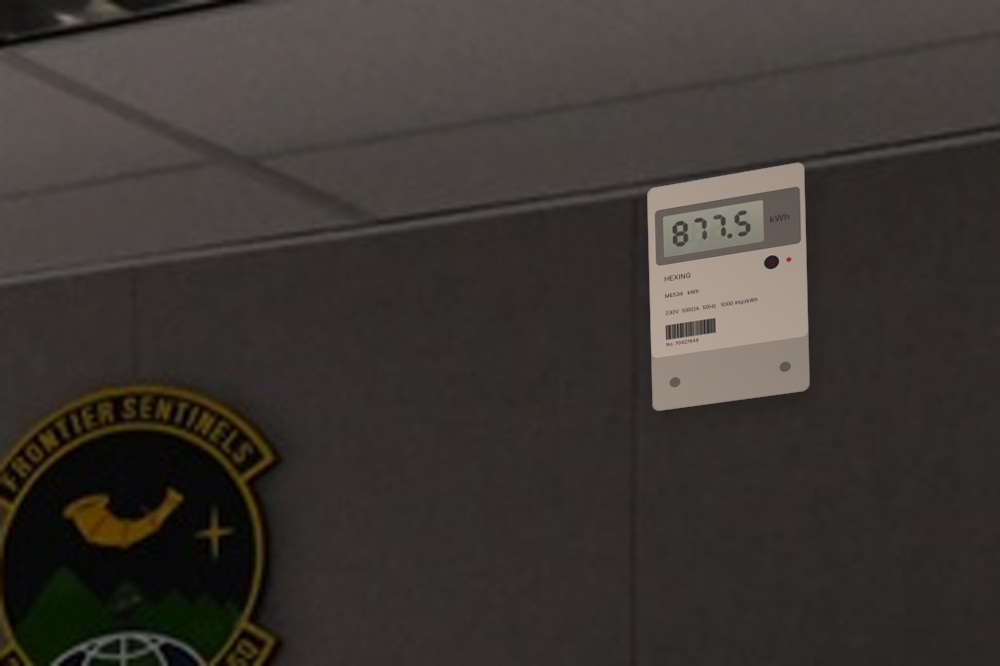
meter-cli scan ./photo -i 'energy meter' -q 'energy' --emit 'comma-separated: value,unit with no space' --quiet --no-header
877.5,kWh
